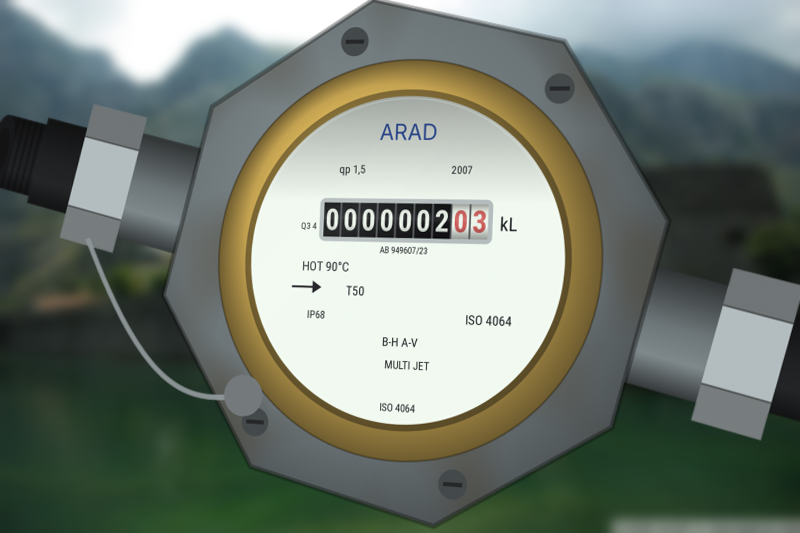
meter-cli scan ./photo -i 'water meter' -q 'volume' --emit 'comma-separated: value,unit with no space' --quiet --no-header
2.03,kL
